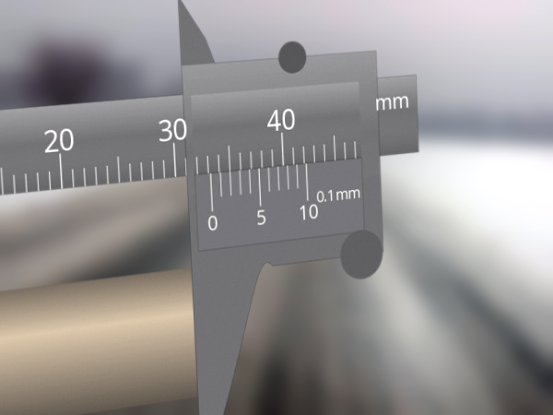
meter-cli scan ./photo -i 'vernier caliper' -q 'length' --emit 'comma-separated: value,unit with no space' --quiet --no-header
33.2,mm
